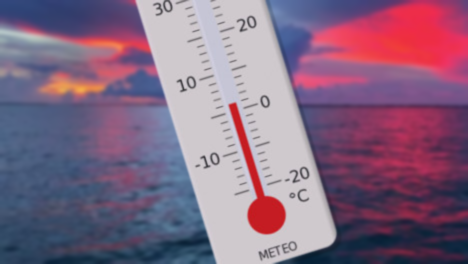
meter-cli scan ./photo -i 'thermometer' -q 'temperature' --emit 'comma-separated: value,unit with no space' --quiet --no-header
2,°C
